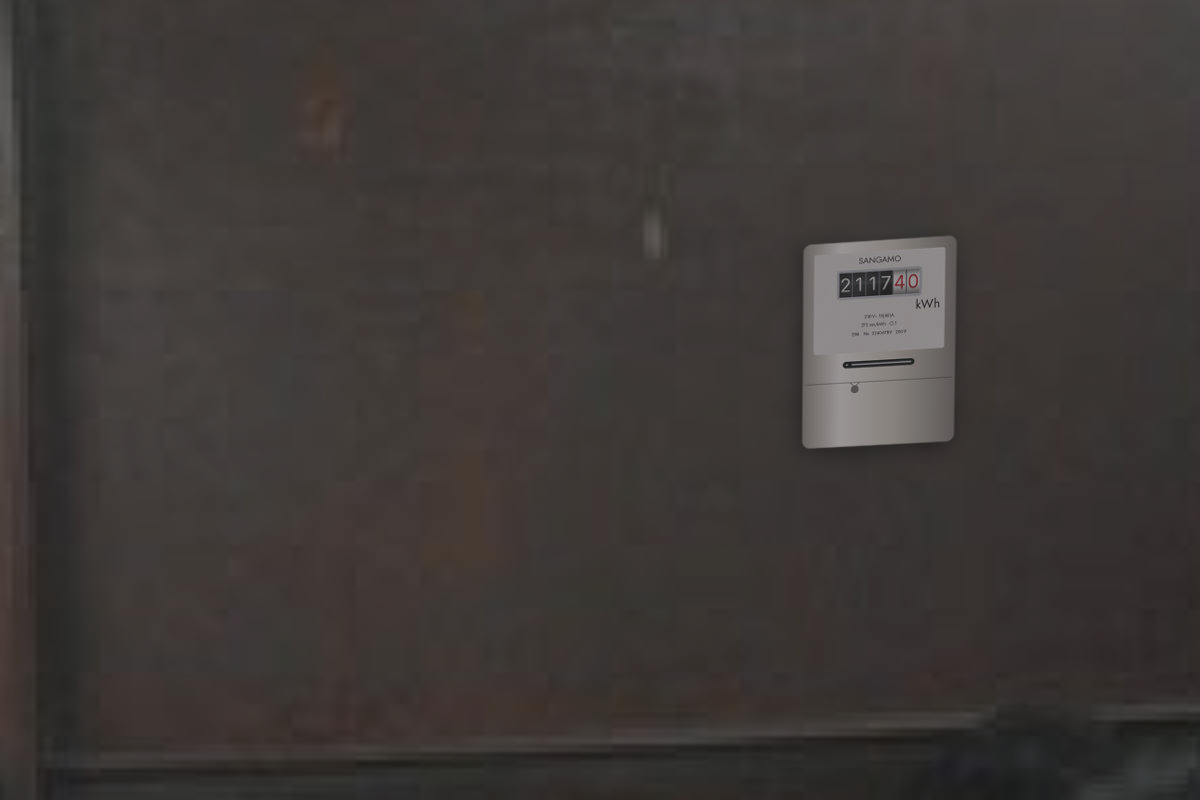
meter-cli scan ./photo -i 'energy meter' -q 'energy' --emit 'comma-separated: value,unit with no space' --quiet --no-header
2117.40,kWh
